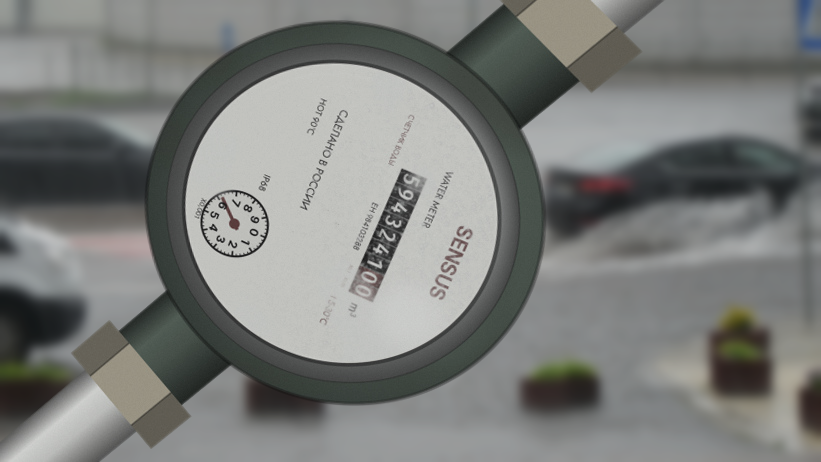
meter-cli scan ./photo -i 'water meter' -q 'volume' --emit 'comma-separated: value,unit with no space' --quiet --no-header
5943241.006,m³
